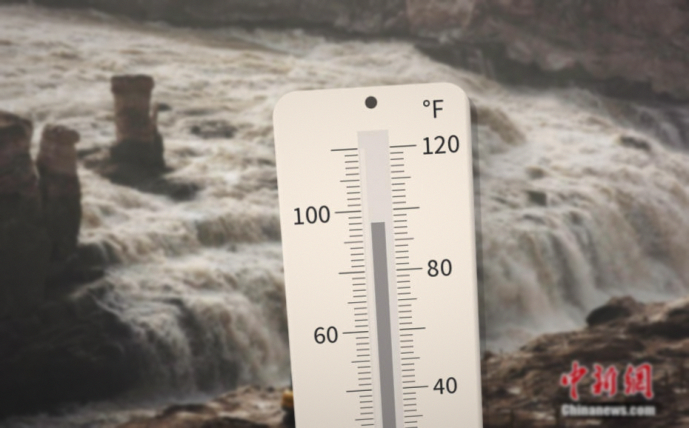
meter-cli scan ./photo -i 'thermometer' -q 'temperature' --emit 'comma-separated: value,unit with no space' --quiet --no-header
96,°F
